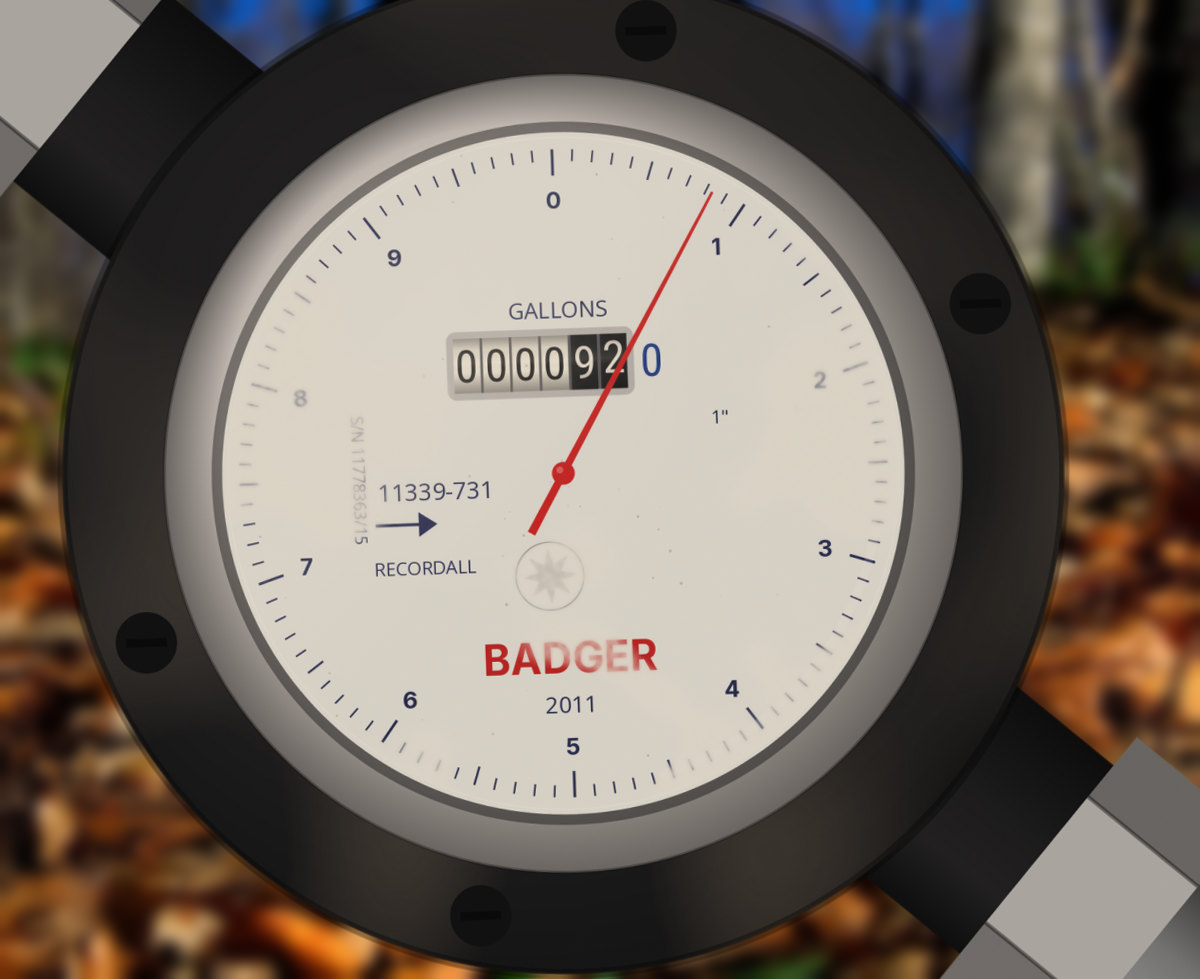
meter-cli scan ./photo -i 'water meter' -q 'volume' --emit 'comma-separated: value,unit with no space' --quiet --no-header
920.8,gal
